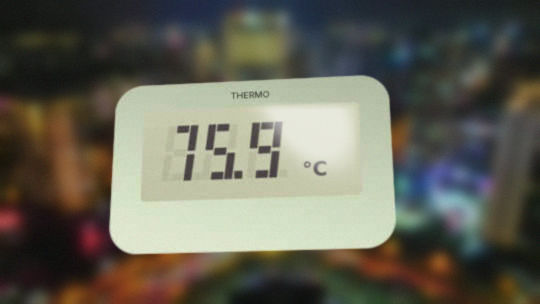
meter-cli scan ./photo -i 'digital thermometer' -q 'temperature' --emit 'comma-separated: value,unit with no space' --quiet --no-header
75.9,°C
